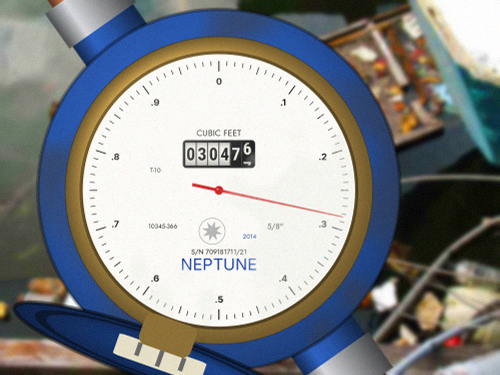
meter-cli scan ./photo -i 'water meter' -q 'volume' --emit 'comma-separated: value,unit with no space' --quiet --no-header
30476.28,ft³
